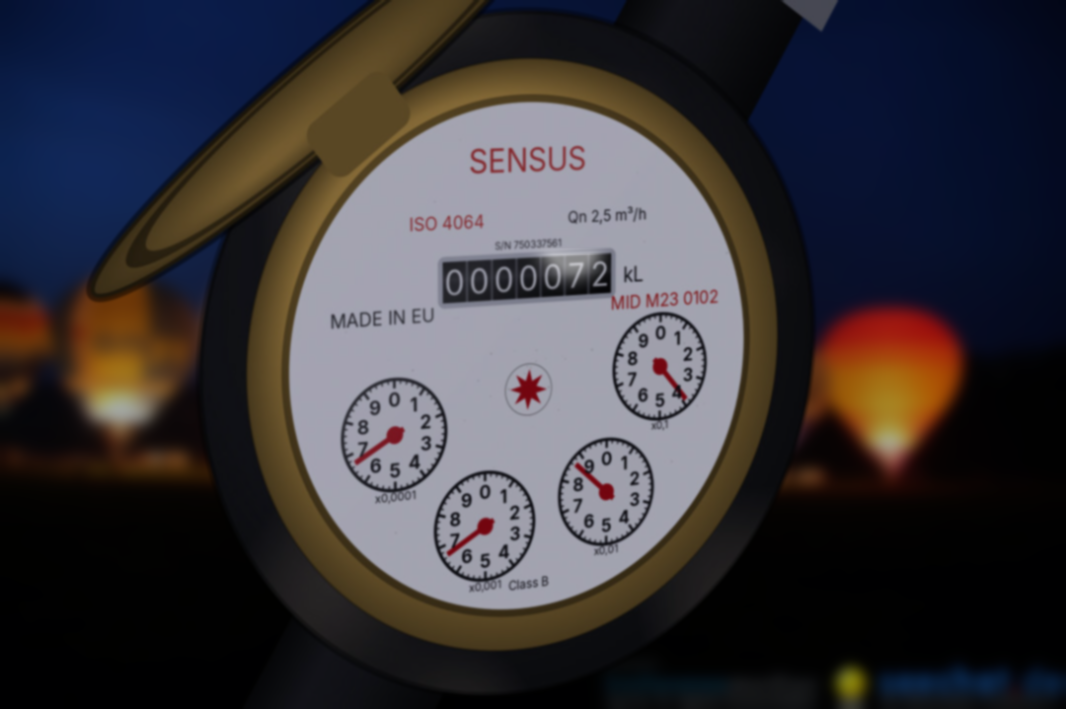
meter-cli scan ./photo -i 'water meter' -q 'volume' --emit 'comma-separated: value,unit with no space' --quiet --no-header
72.3866,kL
